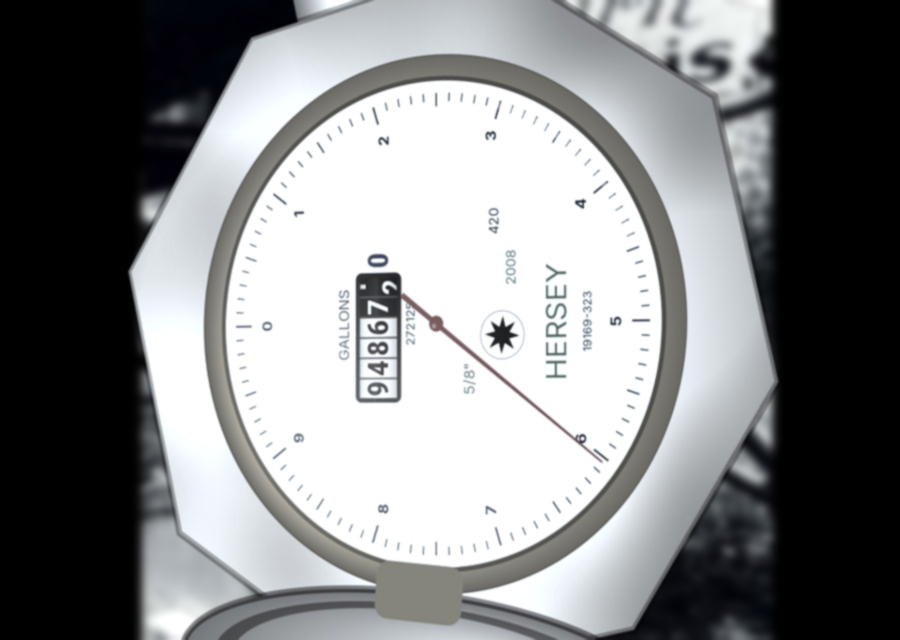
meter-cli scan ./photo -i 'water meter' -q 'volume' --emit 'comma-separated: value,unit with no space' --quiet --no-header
9486716.0,gal
